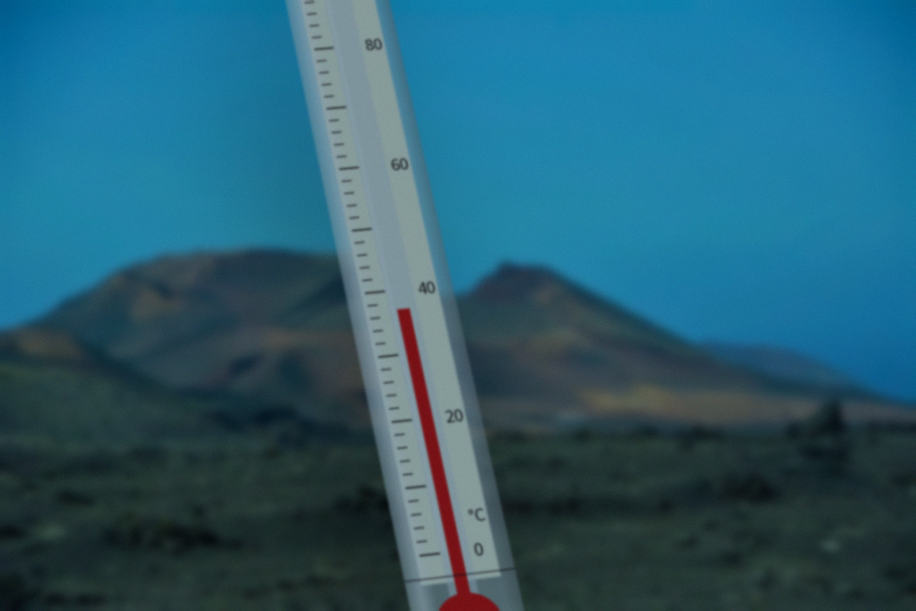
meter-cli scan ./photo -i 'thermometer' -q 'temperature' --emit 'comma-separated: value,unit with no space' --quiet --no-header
37,°C
